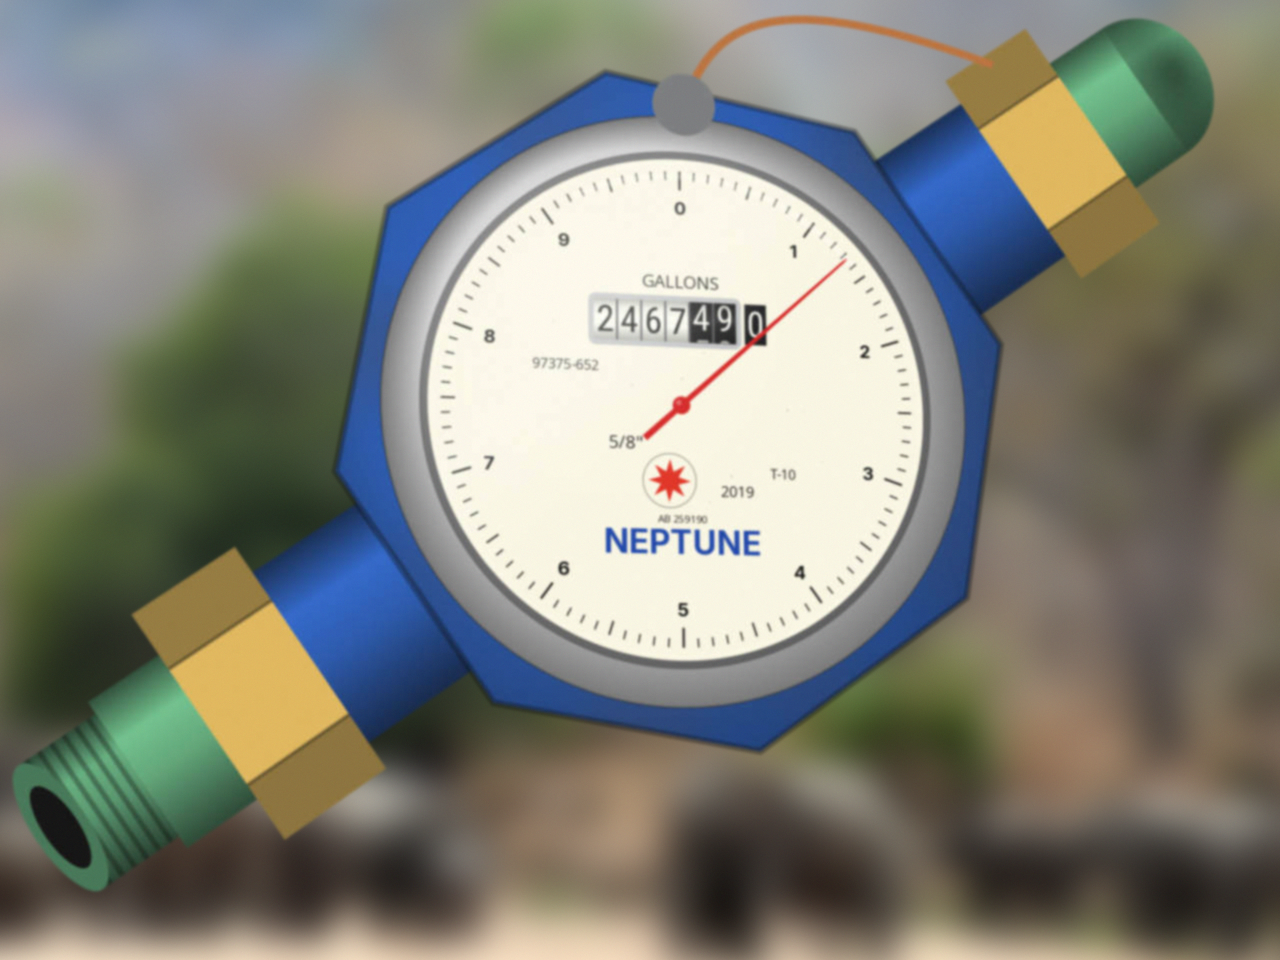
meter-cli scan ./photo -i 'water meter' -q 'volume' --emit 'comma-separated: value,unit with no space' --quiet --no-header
2467491.3,gal
